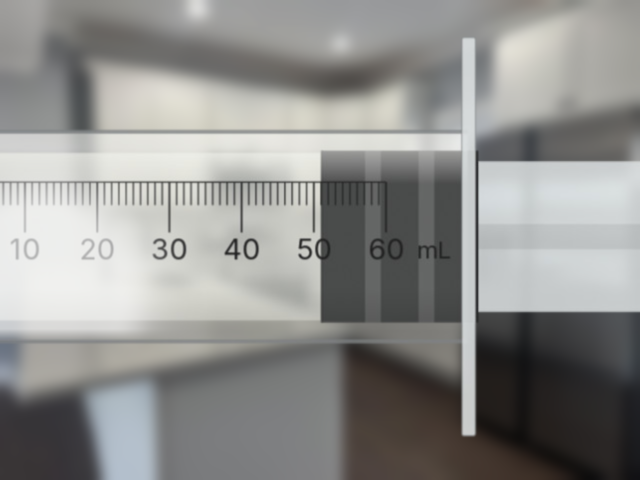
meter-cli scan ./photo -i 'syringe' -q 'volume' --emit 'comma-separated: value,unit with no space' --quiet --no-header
51,mL
